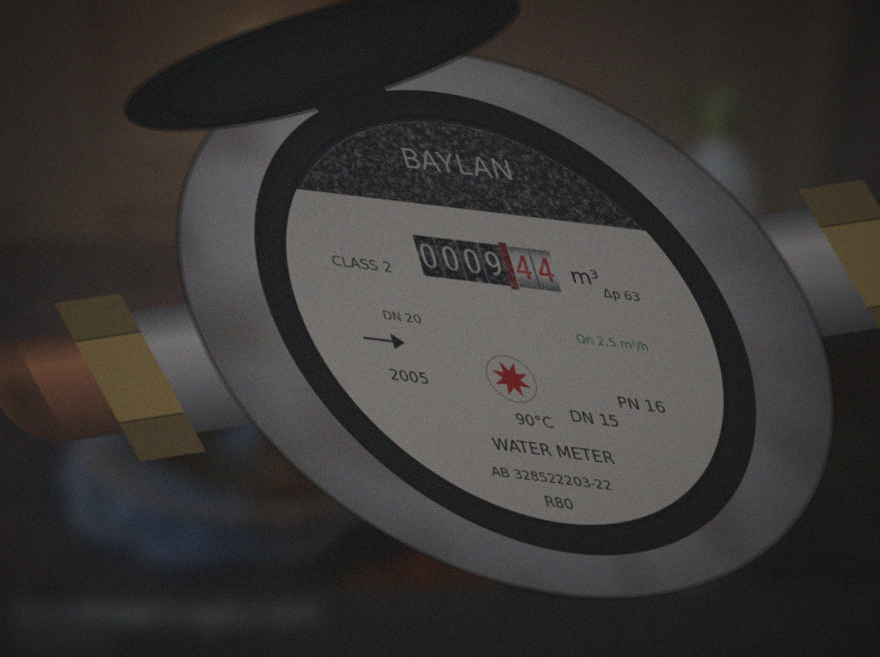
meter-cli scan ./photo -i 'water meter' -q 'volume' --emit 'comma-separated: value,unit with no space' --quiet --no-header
9.44,m³
